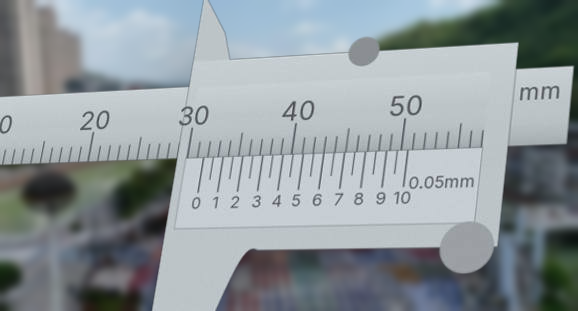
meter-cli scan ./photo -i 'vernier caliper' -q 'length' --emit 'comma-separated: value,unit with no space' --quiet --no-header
31.6,mm
